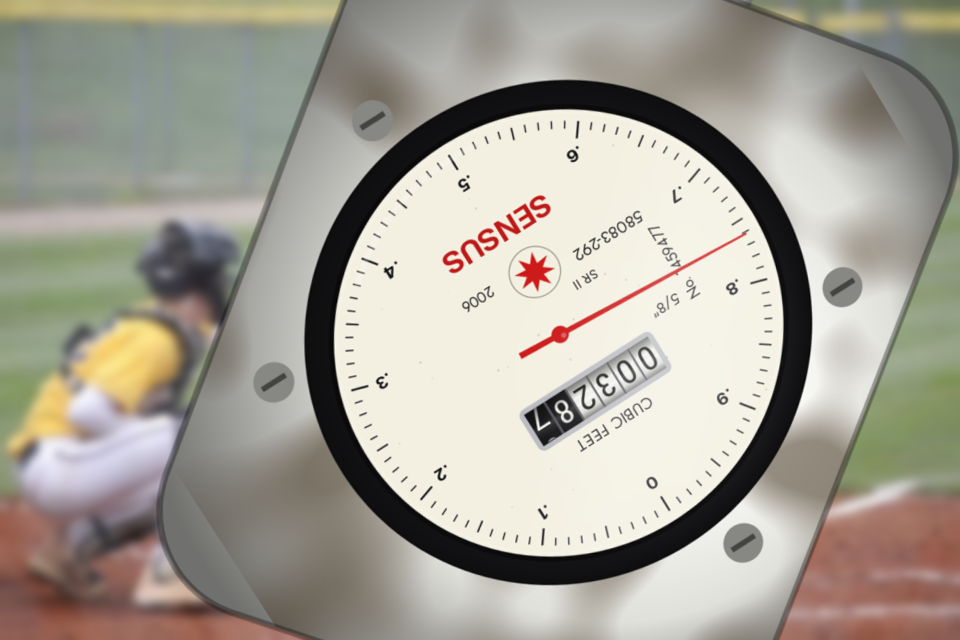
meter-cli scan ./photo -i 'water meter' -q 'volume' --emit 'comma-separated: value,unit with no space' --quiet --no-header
3286.76,ft³
